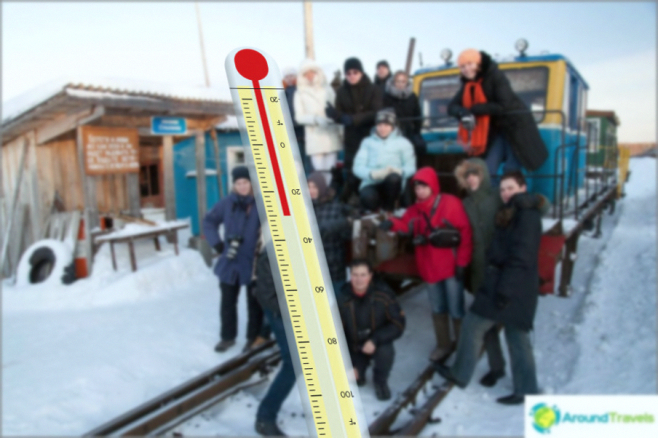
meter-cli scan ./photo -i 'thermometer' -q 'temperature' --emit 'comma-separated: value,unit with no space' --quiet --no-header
30,°F
